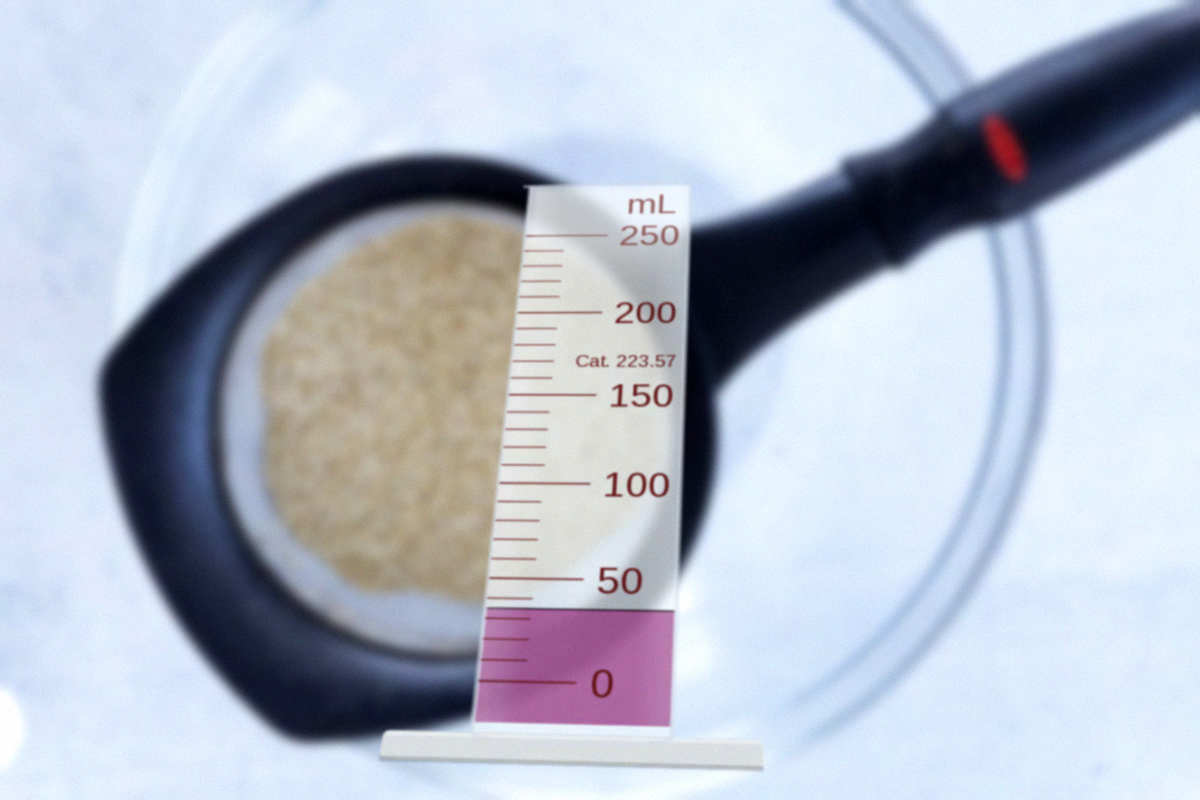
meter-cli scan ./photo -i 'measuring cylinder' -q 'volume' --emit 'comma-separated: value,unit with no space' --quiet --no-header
35,mL
